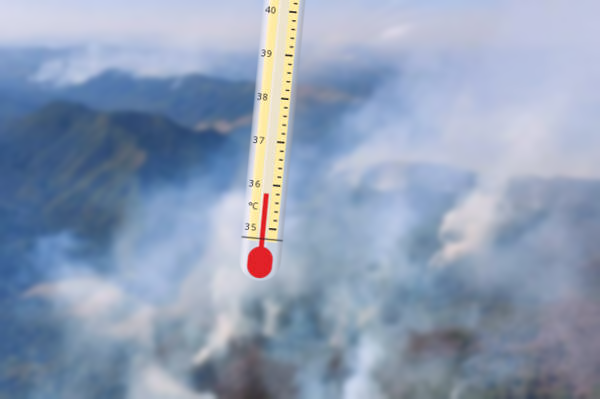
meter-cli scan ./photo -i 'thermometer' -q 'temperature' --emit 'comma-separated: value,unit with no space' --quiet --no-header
35.8,°C
